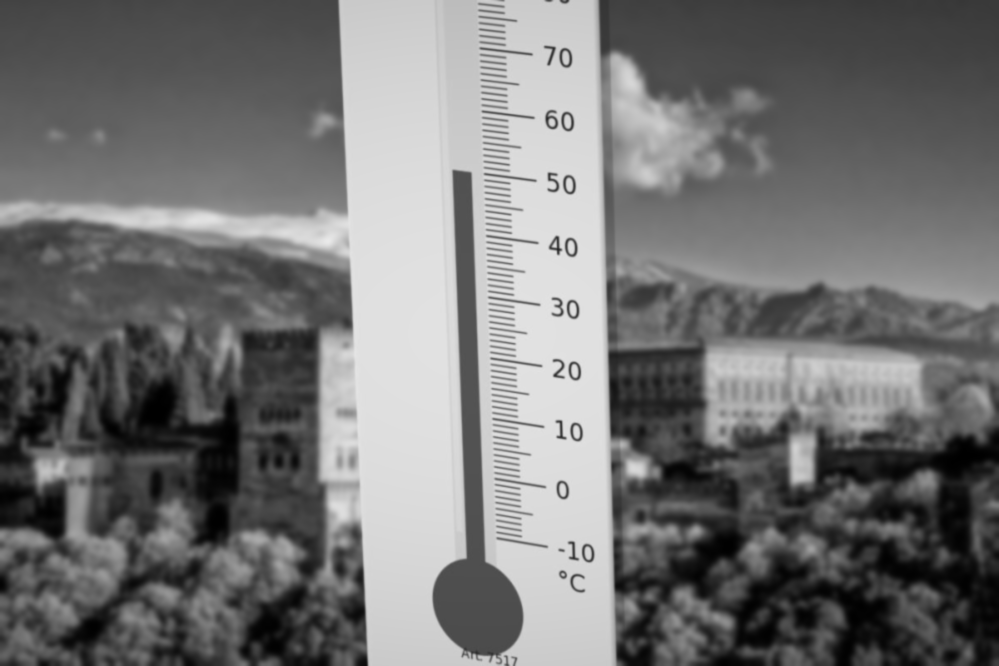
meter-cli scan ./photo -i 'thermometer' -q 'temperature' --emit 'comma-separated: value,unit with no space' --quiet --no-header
50,°C
